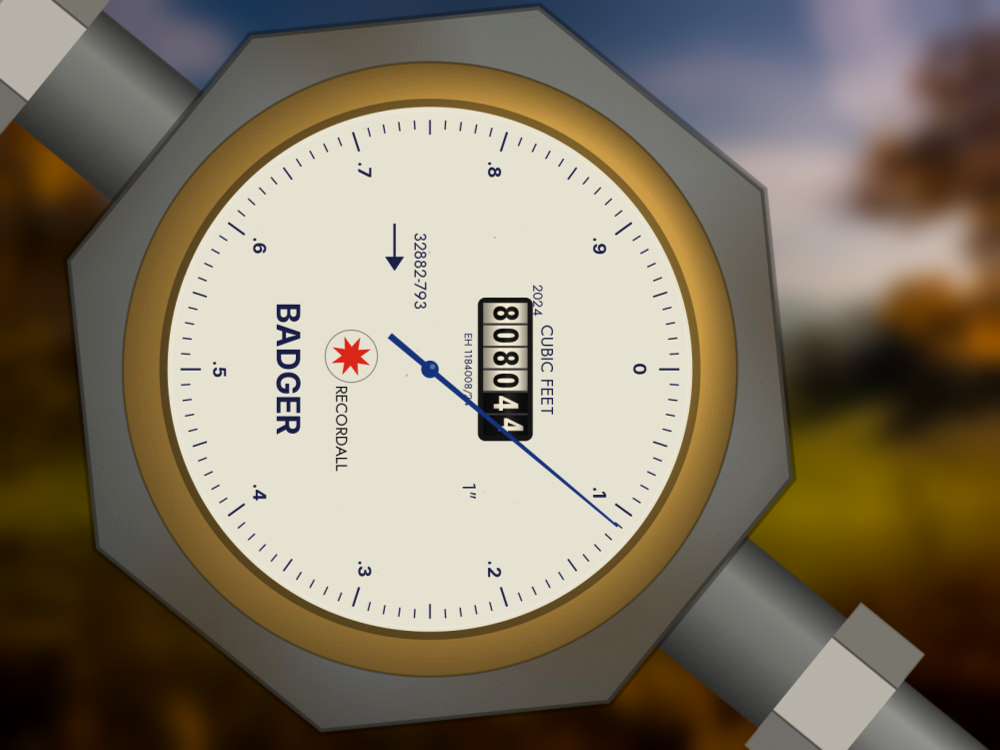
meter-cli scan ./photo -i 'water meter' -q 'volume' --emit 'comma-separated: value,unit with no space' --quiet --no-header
808044.11,ft³
